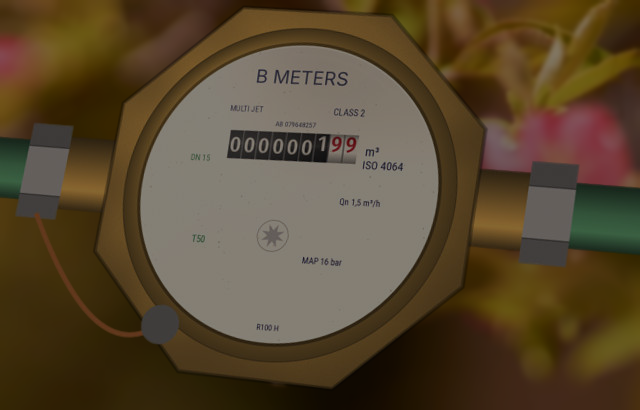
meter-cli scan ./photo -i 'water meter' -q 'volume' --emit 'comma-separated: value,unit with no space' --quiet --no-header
1.99,m³
